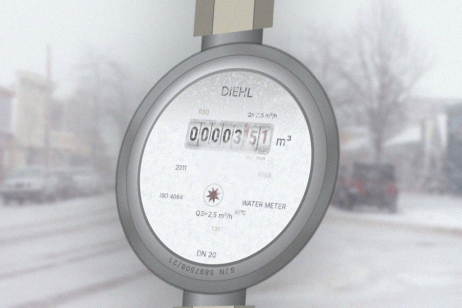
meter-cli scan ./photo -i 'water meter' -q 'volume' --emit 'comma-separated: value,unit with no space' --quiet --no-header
3.51,m³
